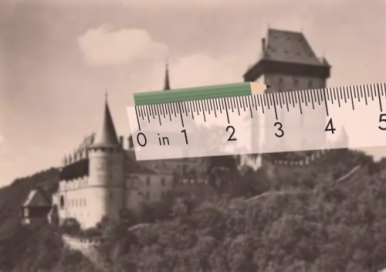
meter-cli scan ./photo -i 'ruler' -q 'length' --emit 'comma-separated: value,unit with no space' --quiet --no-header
3,in
